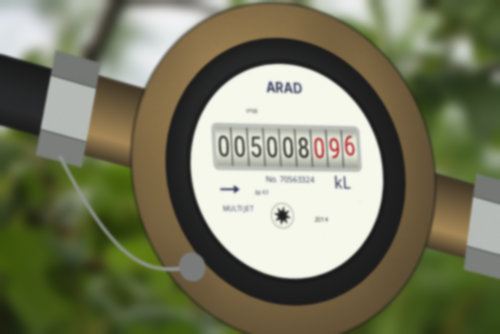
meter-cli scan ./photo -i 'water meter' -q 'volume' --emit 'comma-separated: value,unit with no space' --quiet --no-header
5008.096,kL
